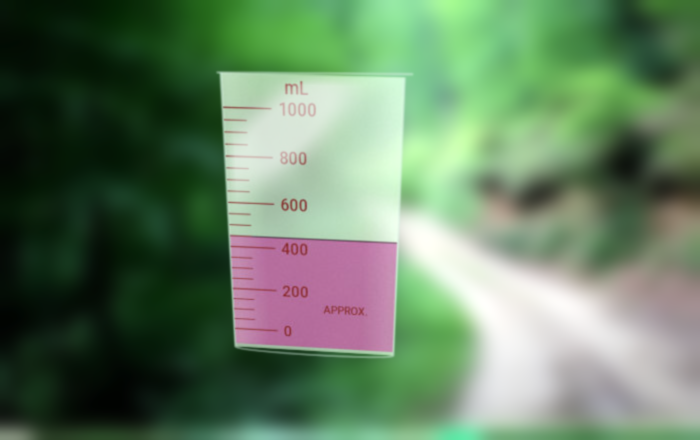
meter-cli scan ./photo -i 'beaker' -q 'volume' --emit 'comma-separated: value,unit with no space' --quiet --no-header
450,mL
